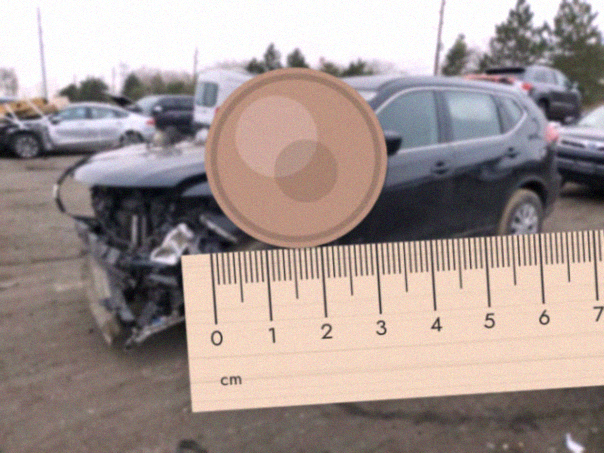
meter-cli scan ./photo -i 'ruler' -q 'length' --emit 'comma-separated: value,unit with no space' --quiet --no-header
3.3,cm
